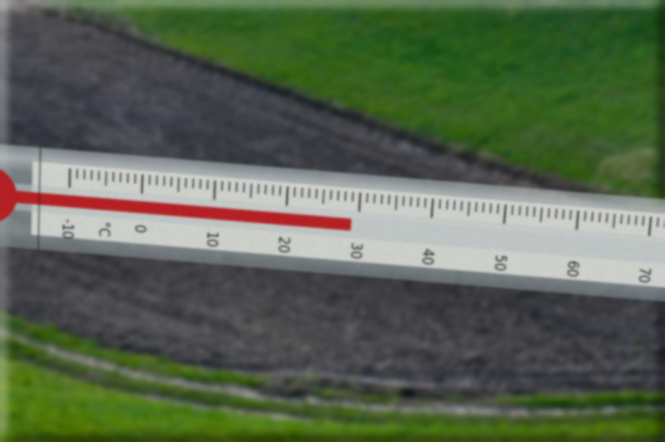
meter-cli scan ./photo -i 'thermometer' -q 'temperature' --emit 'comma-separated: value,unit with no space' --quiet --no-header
29,°C
